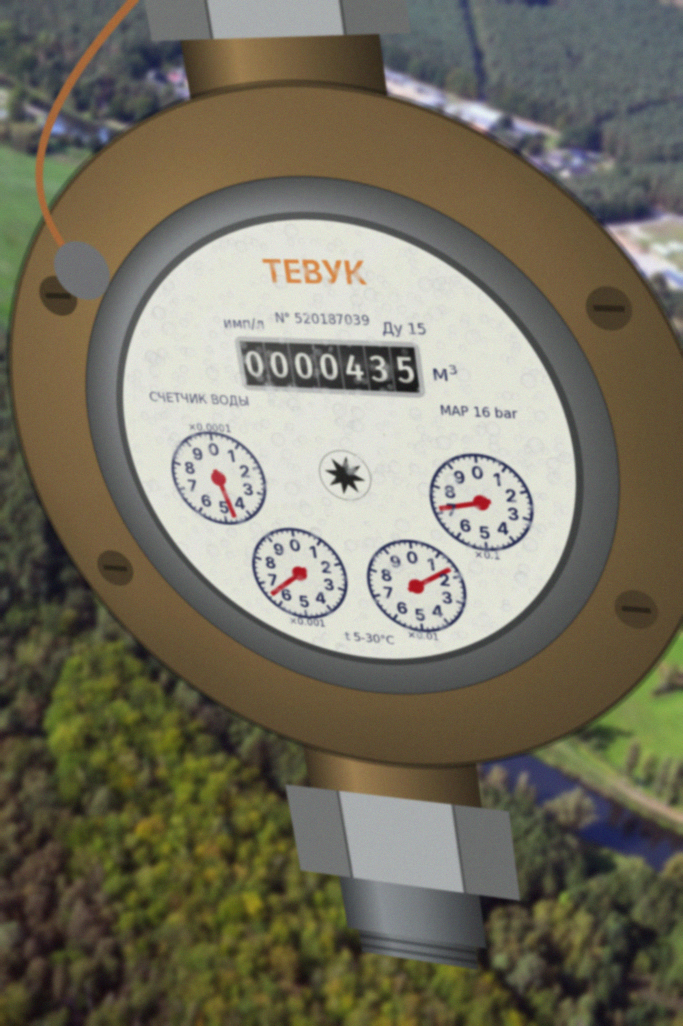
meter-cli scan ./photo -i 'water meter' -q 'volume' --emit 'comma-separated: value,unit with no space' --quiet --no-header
435.7164,m³
